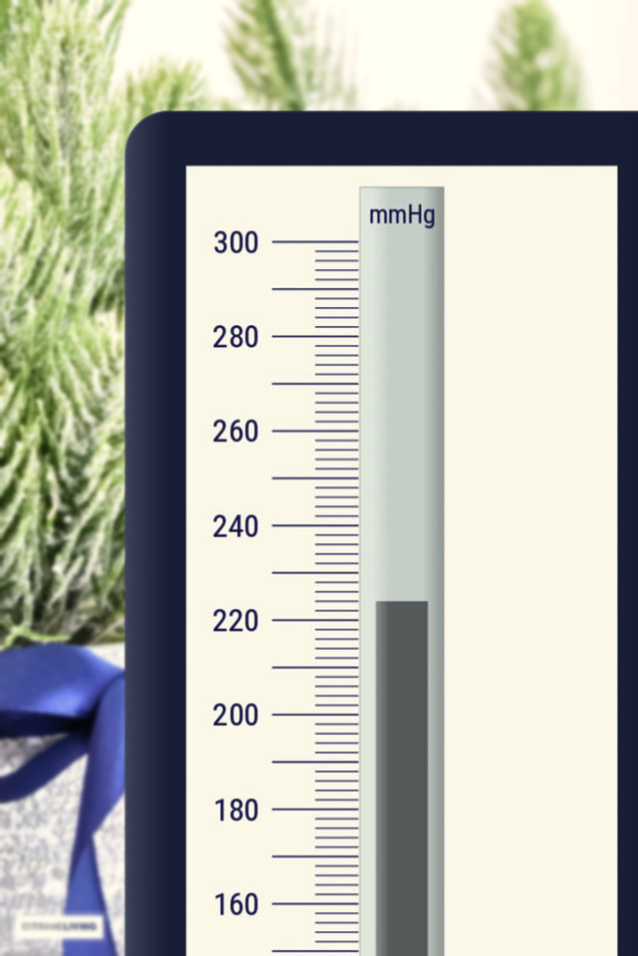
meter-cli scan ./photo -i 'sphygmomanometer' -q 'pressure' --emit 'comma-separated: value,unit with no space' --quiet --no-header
224,mmHg
